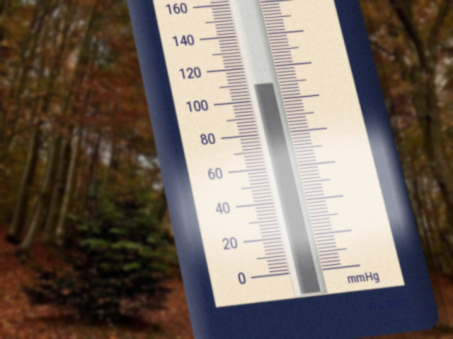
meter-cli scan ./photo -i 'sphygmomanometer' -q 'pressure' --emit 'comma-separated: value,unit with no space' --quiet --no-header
110,mmHg
